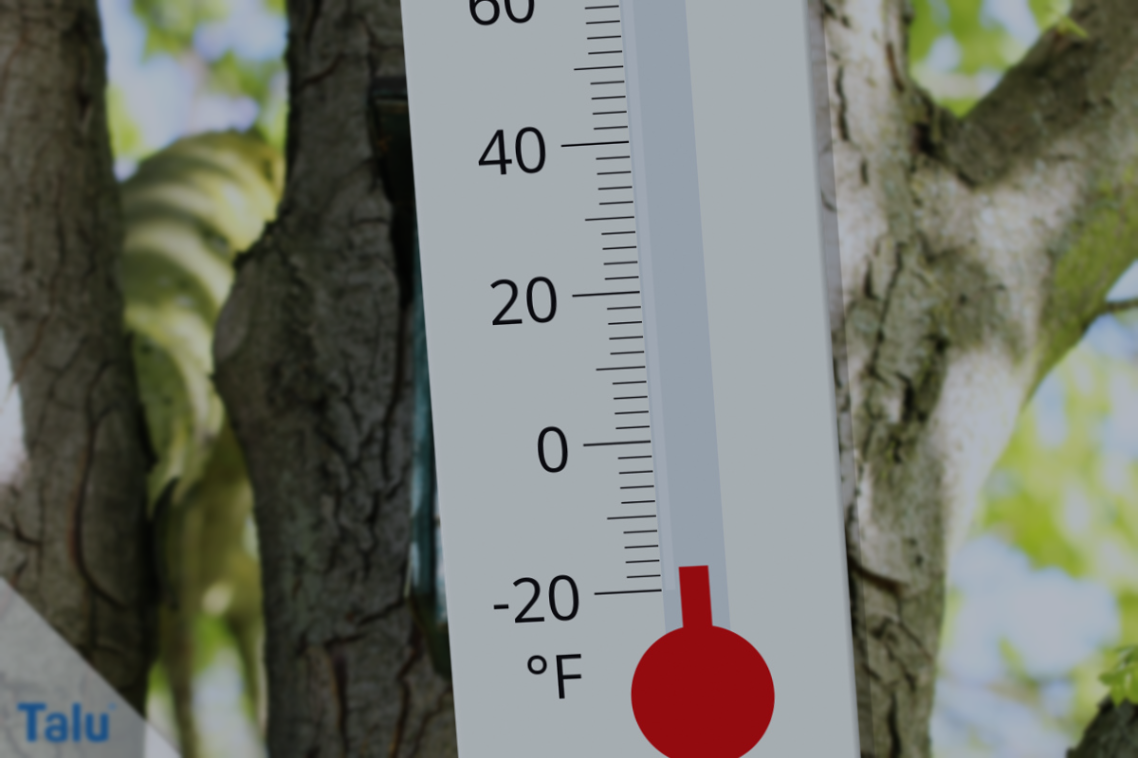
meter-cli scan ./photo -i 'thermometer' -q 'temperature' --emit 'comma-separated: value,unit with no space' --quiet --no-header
-17,°F
